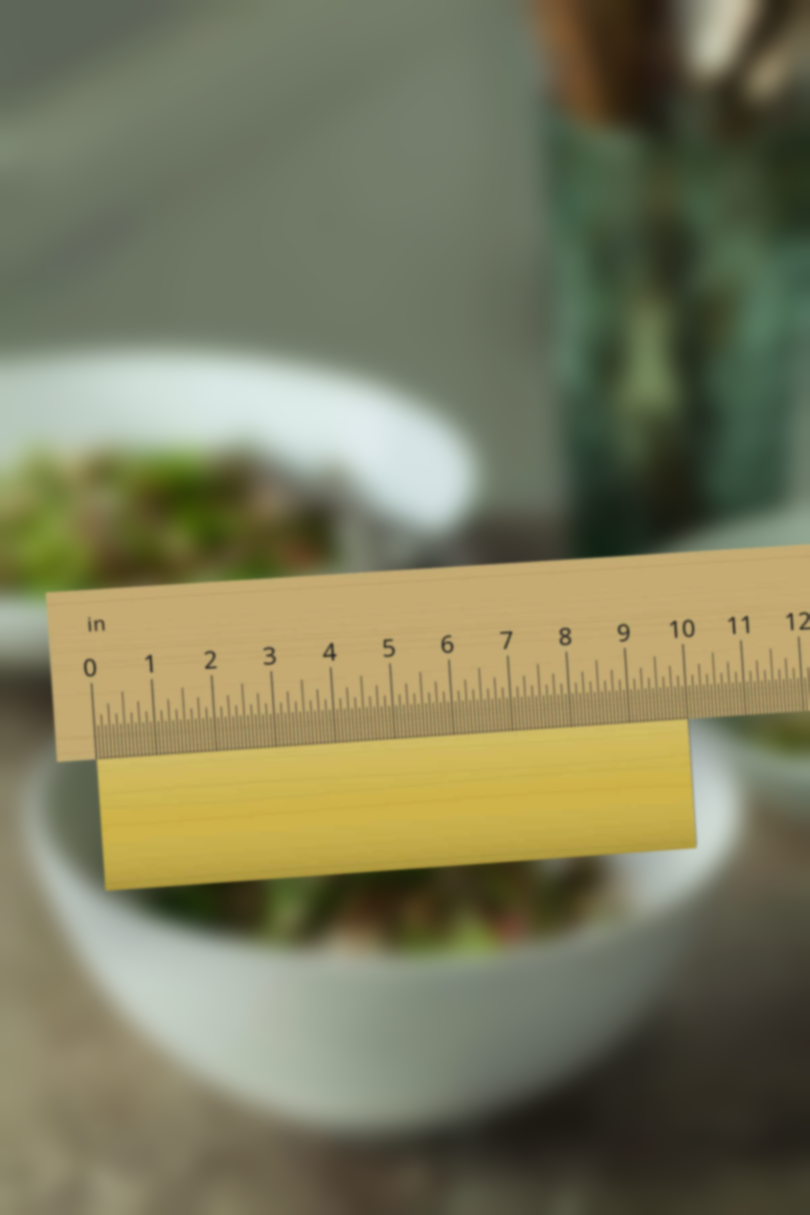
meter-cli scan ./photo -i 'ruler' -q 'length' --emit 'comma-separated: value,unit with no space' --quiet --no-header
10,in
